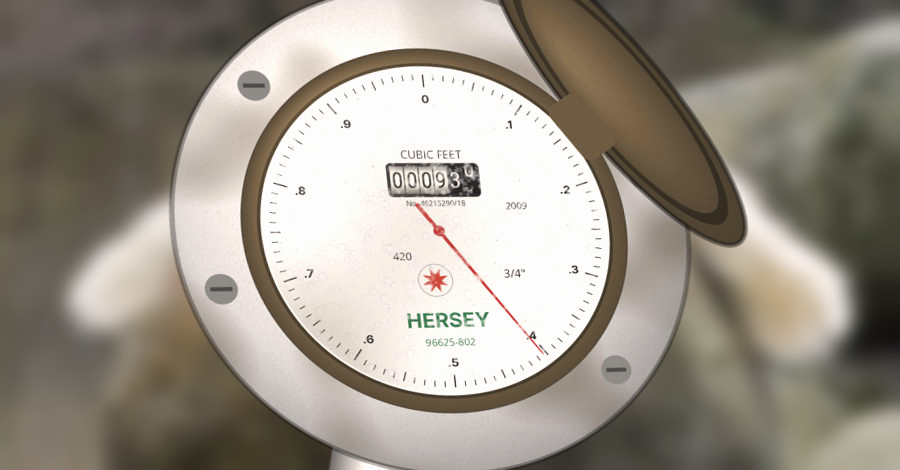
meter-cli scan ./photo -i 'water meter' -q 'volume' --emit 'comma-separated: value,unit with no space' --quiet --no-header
930.40,ft³
